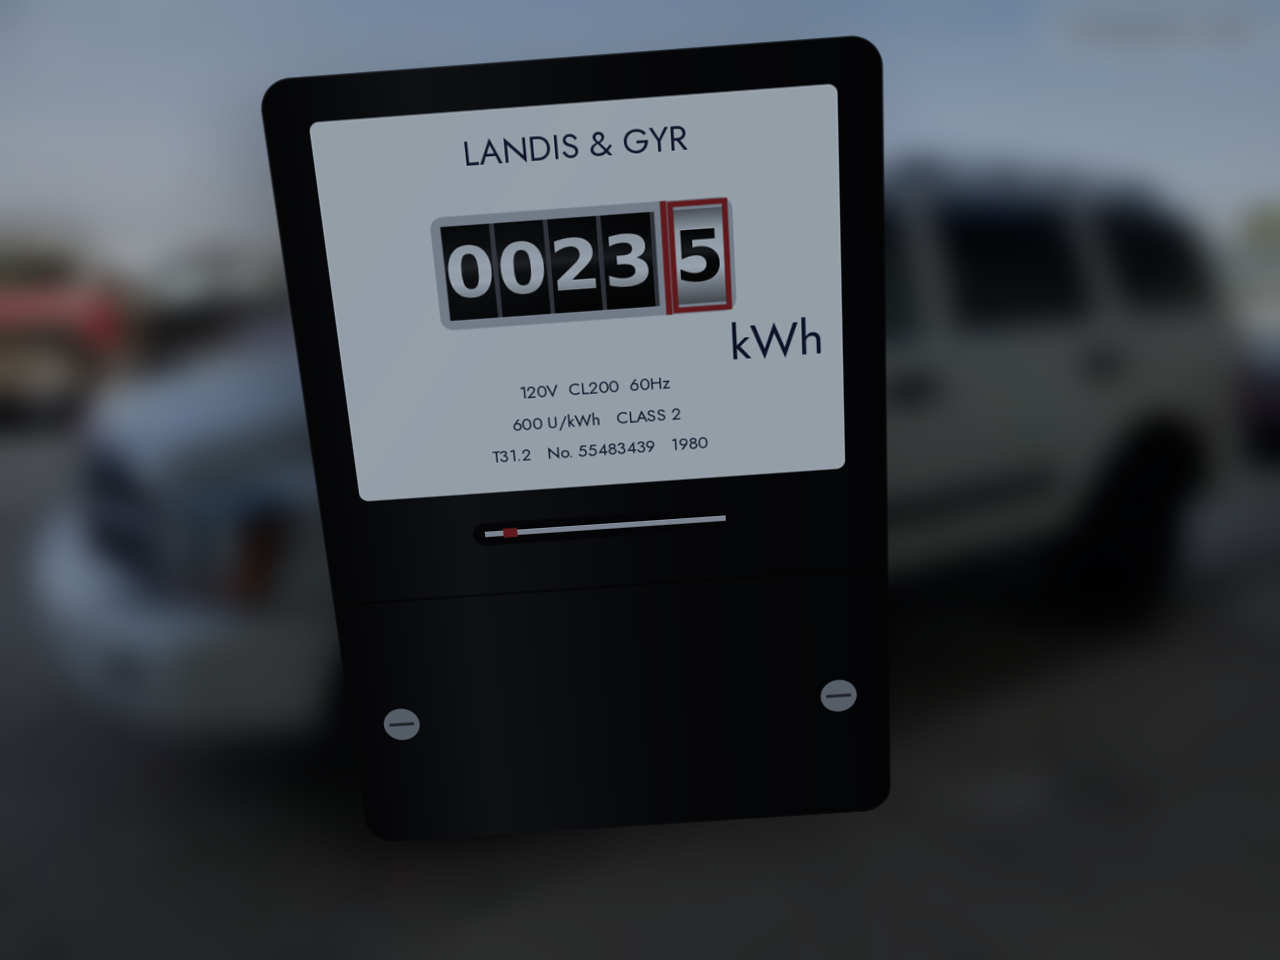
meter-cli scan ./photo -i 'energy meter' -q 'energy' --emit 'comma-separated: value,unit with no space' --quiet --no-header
23.5,kWh
